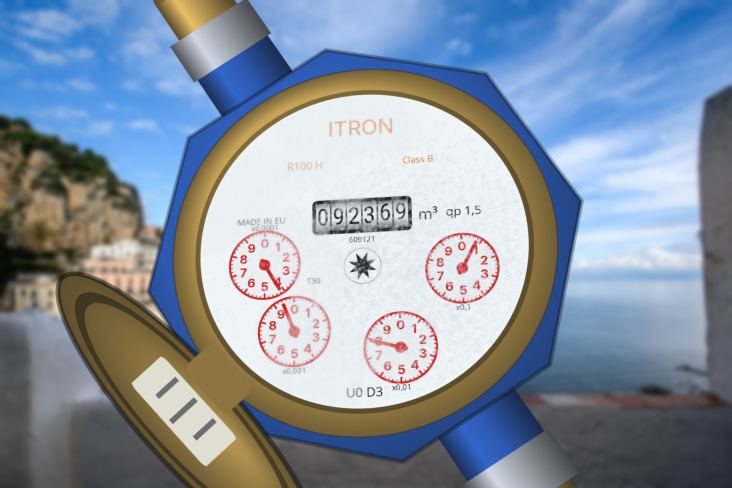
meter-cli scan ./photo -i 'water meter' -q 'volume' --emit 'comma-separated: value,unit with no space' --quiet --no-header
92369.0794,m³
